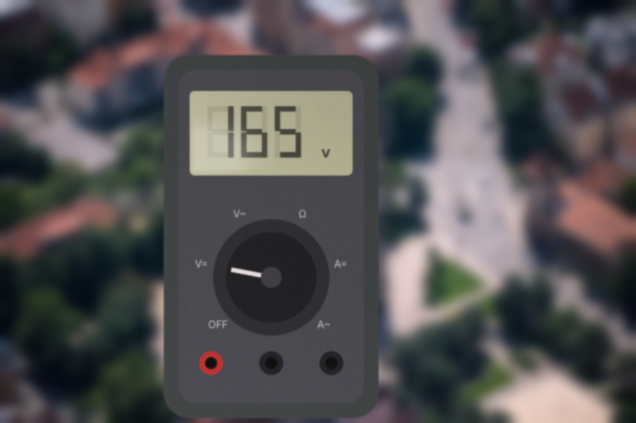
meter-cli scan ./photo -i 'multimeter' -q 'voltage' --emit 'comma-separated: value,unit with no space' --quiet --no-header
165,V
